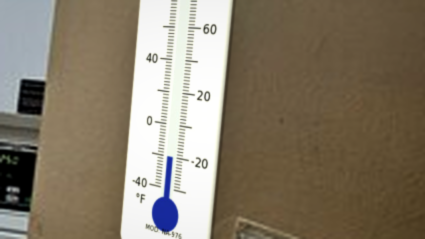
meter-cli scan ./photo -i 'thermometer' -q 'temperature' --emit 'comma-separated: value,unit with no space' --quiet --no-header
-20,°F
